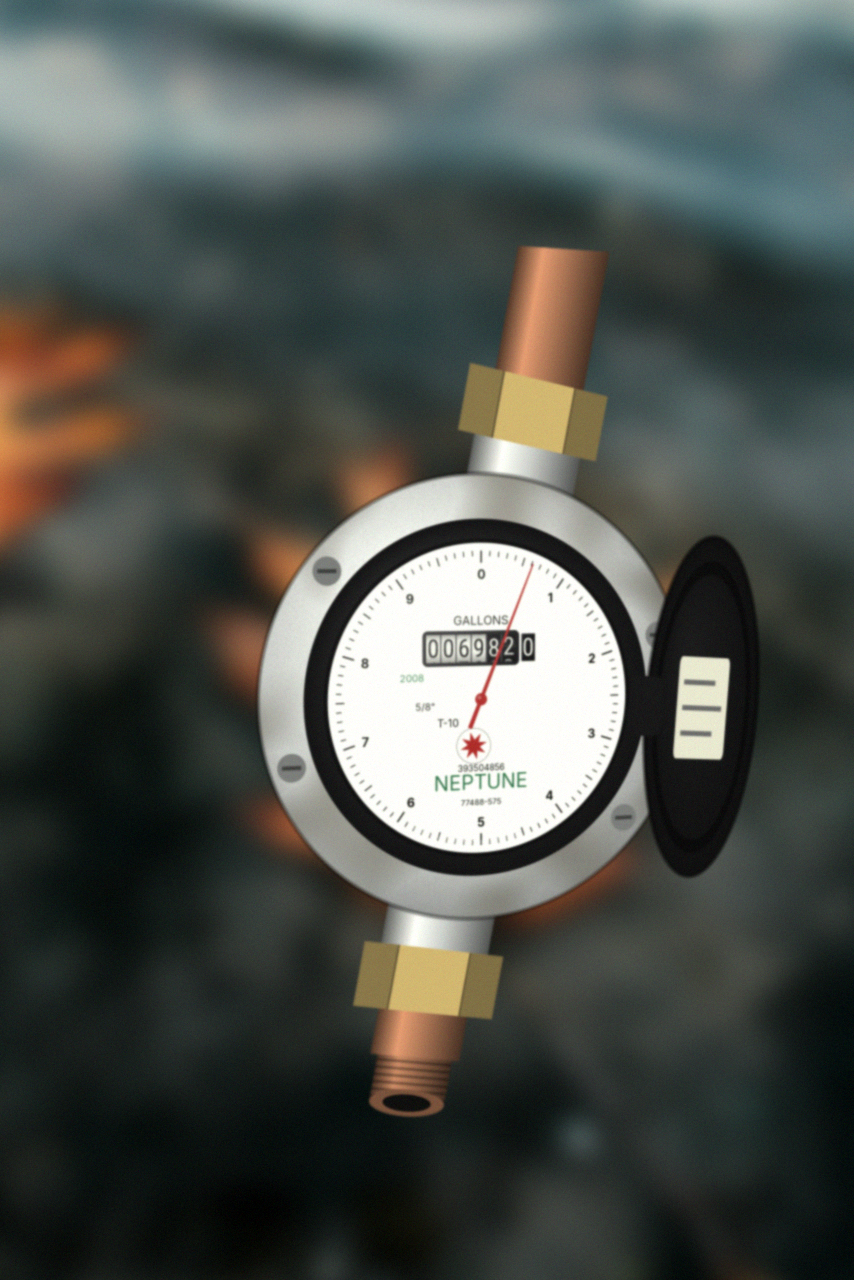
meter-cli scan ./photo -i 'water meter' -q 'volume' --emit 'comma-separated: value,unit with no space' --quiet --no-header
69820.6,gal
